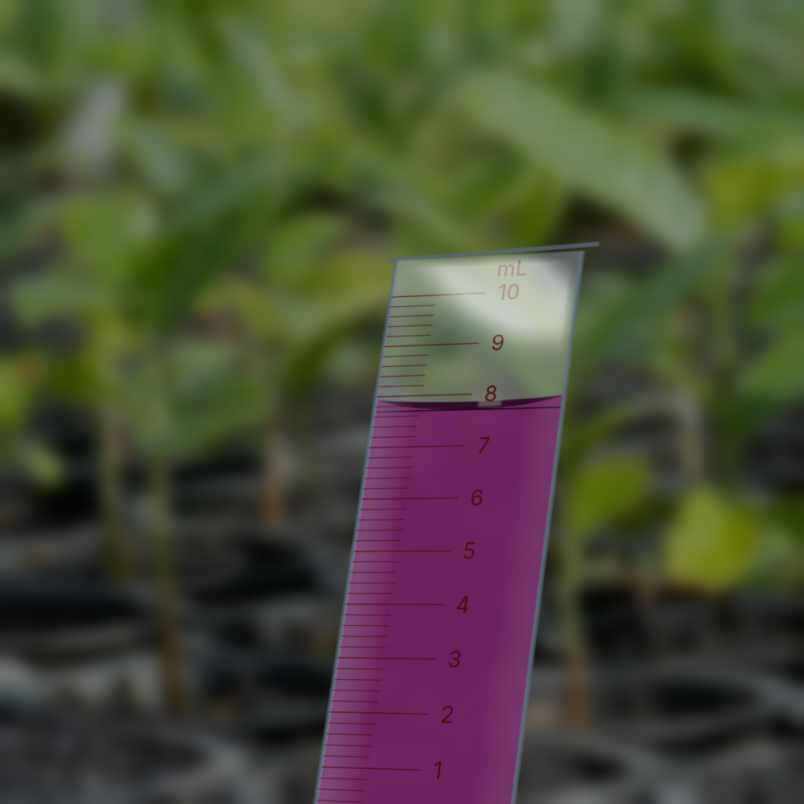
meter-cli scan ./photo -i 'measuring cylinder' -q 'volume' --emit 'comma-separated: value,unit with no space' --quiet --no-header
7.7,mL
